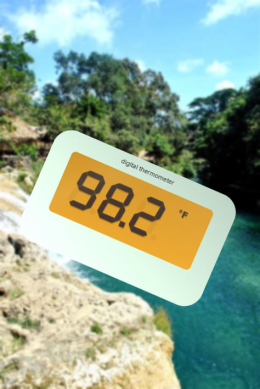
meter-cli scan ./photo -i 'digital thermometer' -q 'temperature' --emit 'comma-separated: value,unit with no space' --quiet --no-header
98.2,°F
